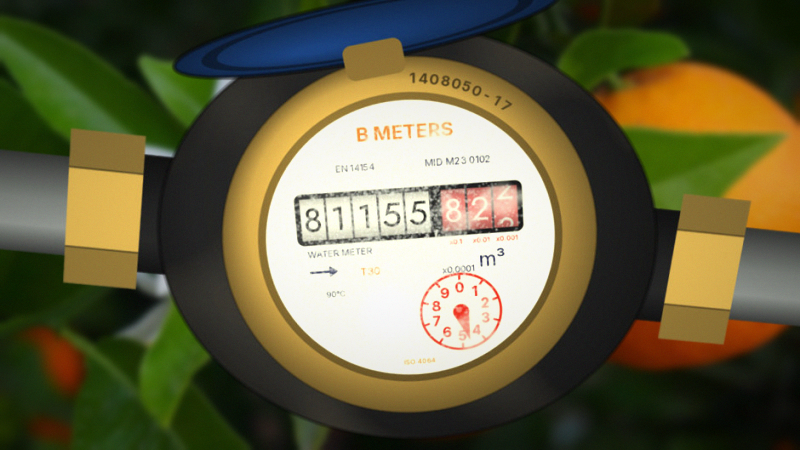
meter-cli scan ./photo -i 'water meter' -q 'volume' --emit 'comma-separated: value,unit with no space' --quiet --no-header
81155.8224,m³
